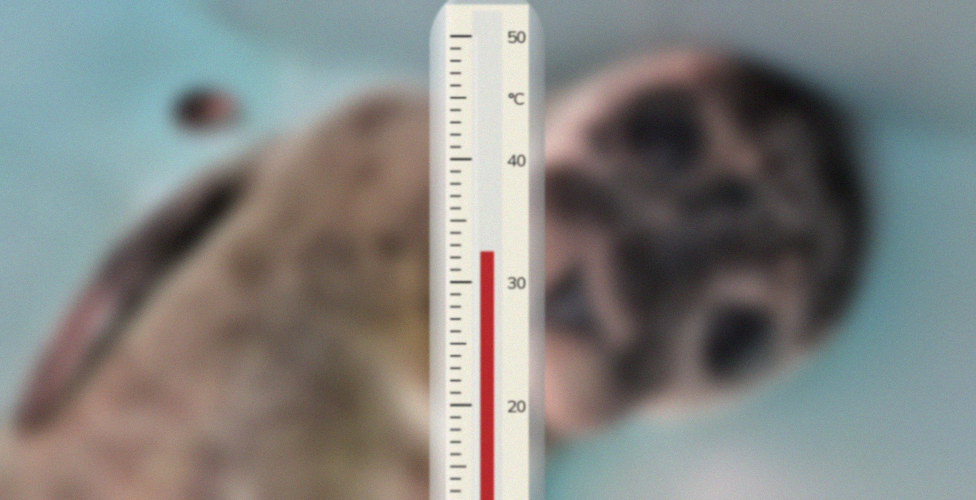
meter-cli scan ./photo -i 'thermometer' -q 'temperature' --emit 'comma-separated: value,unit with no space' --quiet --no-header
32.5,°C
